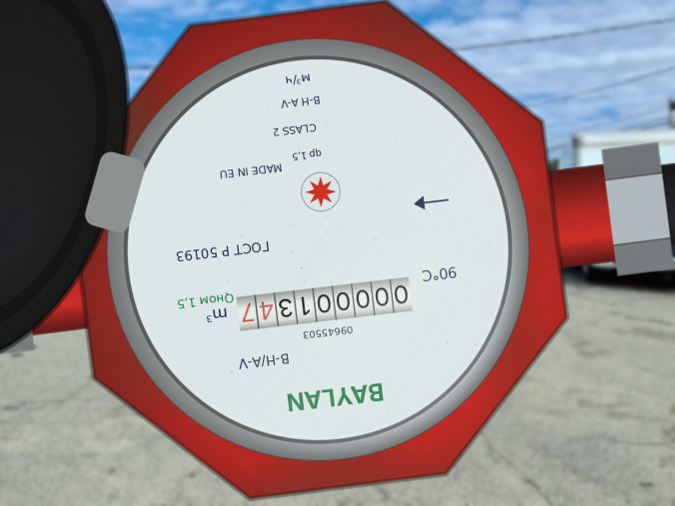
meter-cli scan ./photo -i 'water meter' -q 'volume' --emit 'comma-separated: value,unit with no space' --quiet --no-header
13.47,m³
